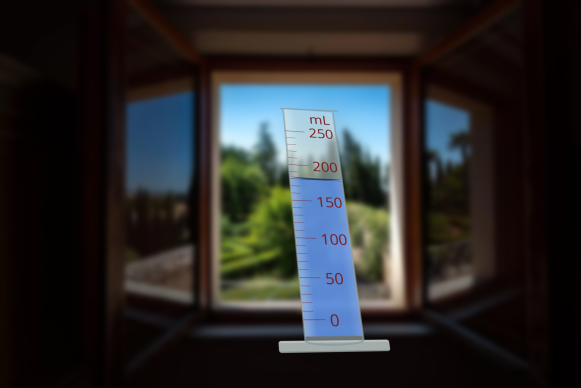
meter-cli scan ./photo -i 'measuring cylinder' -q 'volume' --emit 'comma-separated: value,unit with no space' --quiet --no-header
180,mL
